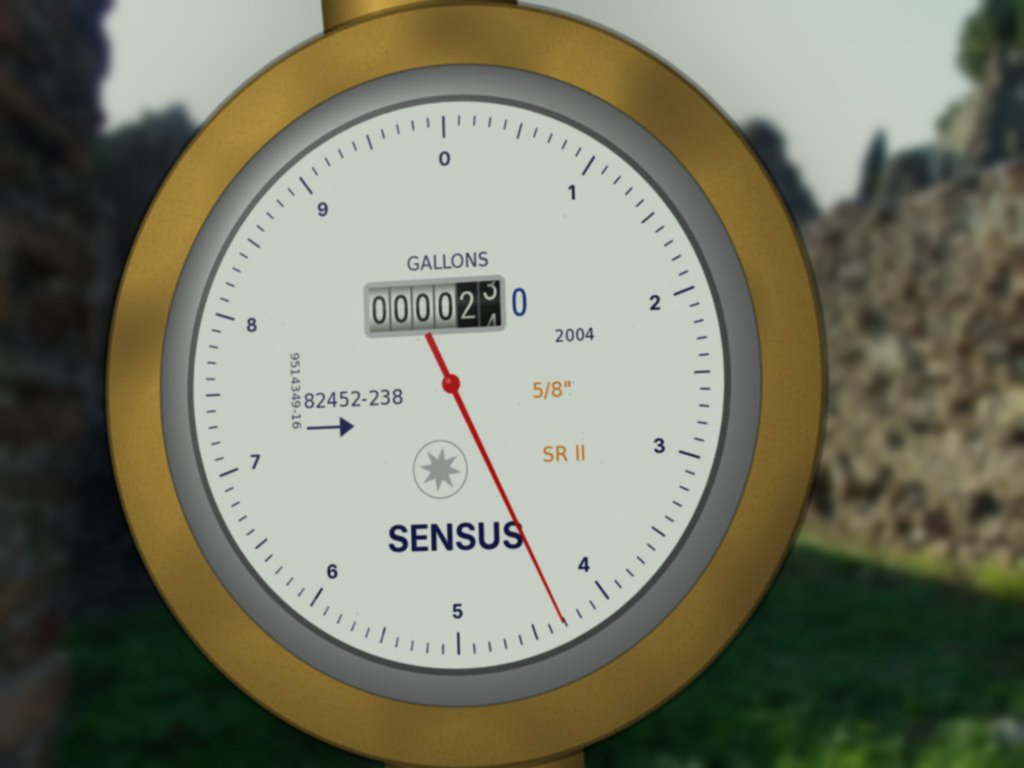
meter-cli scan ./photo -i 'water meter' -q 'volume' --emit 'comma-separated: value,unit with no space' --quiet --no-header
234.3,gal
